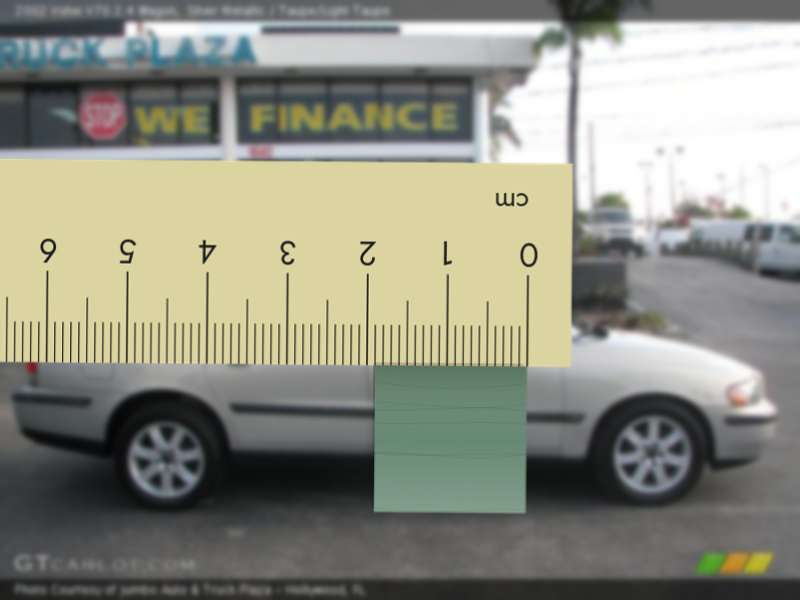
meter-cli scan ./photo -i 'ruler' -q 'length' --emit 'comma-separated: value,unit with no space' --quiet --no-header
1.9,cm
